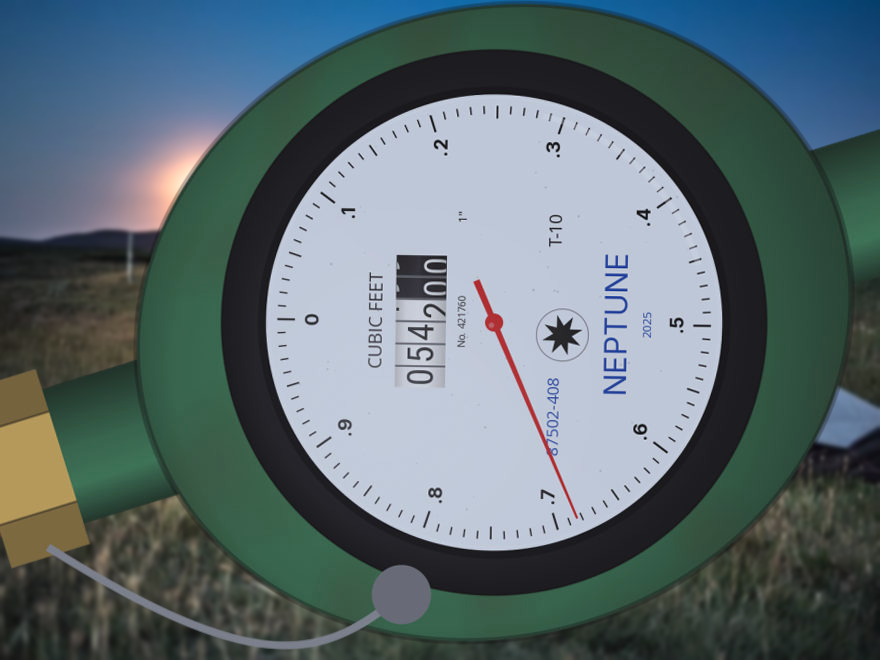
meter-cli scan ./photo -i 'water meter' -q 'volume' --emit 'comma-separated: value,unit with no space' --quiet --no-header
54199.68,ft³
